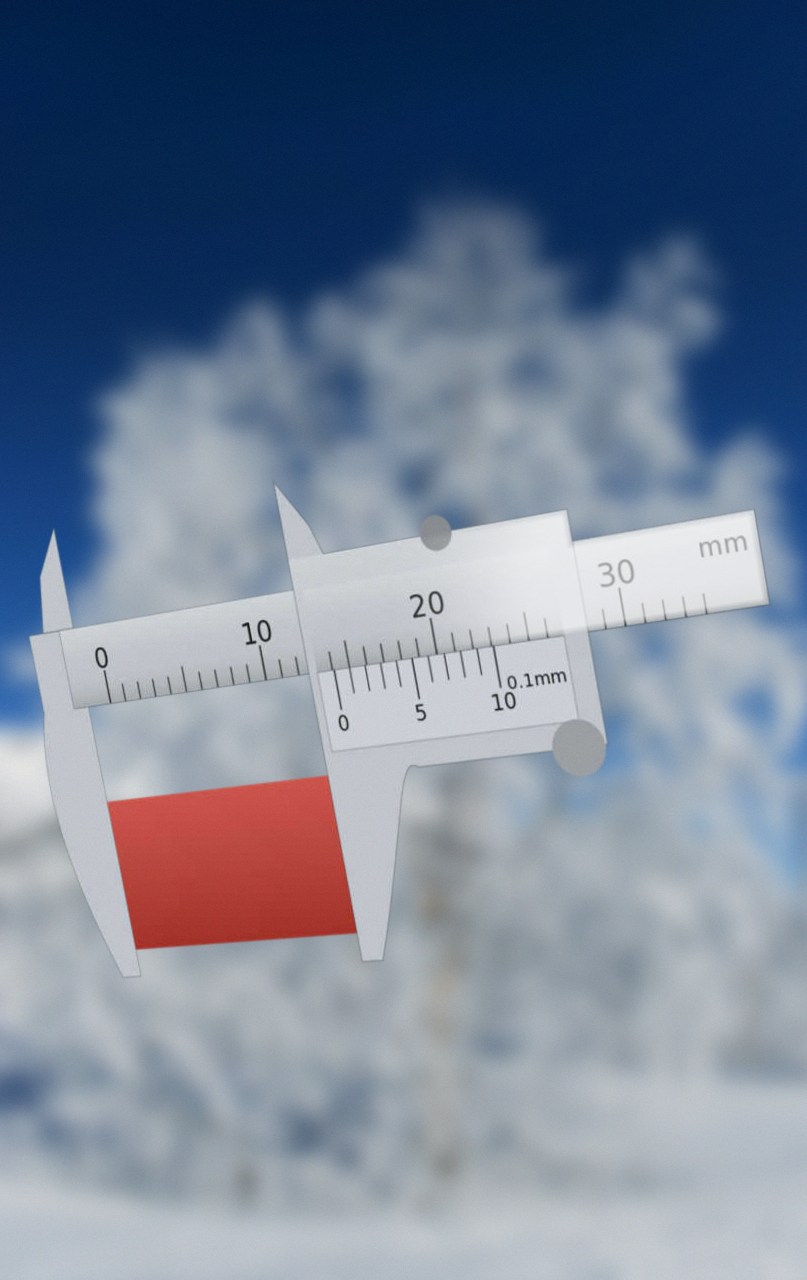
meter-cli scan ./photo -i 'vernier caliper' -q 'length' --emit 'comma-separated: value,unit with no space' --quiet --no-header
14.1,mm
